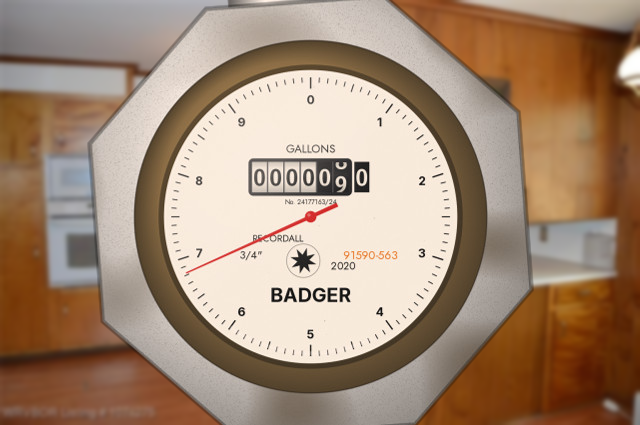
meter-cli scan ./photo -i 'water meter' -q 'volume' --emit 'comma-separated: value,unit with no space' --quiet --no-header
86.8,gal
